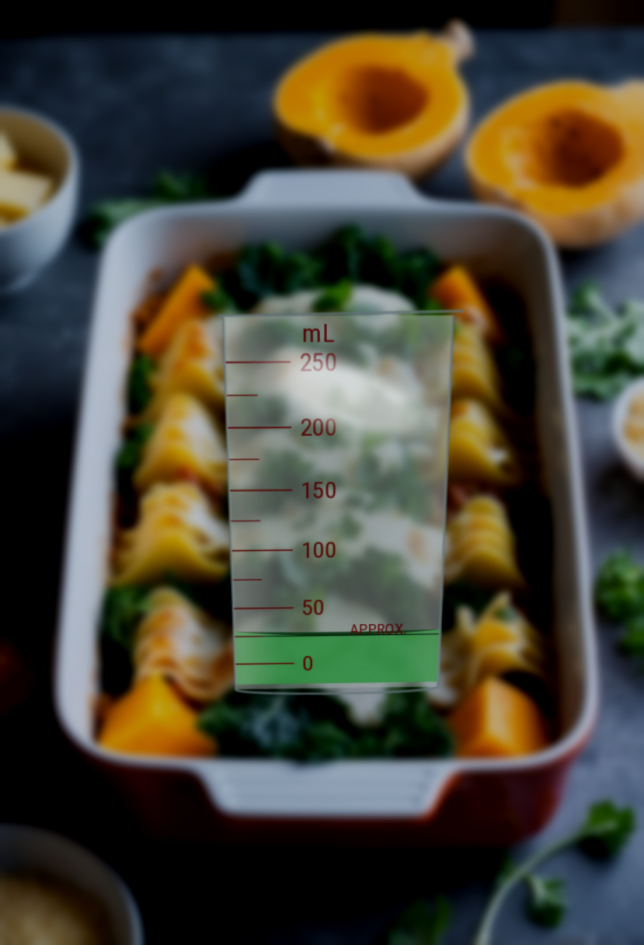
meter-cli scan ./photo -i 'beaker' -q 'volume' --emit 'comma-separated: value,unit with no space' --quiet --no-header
25,mL
